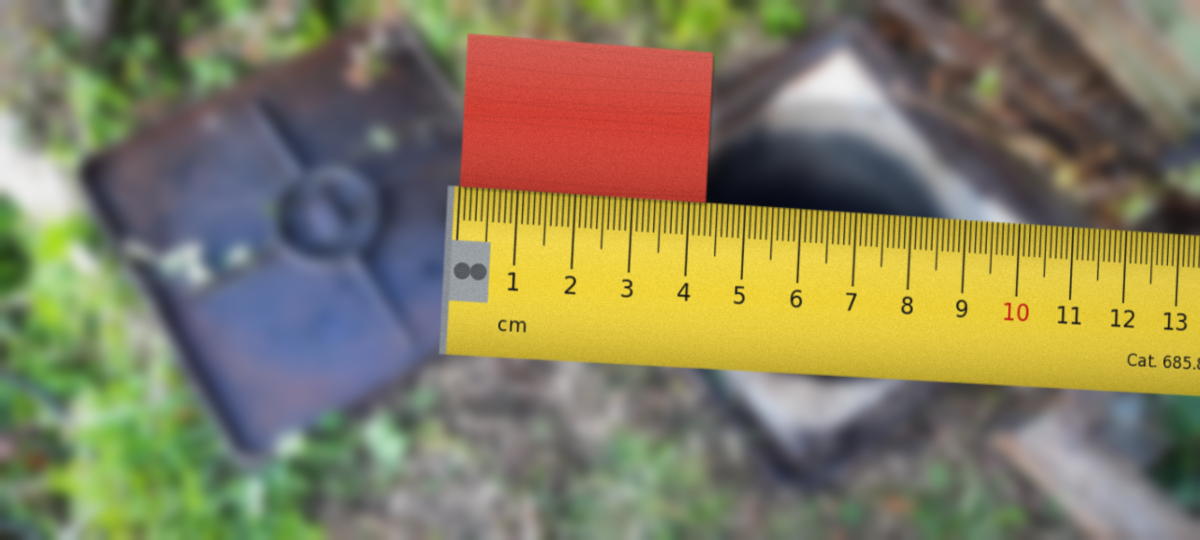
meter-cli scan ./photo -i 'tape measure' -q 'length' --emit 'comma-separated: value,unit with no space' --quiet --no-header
4.3,cm
